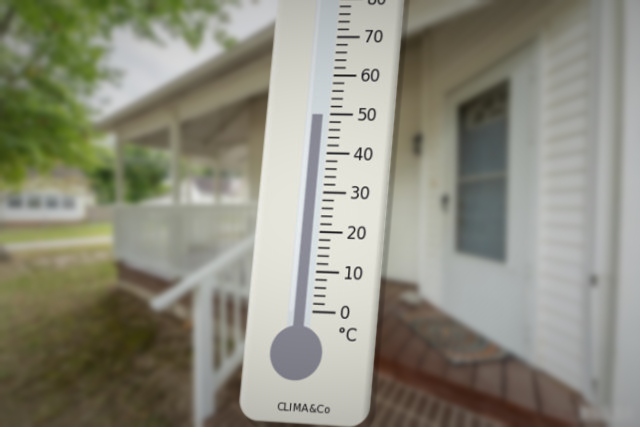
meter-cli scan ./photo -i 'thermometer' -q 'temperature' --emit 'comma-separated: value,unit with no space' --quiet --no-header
50,°C
